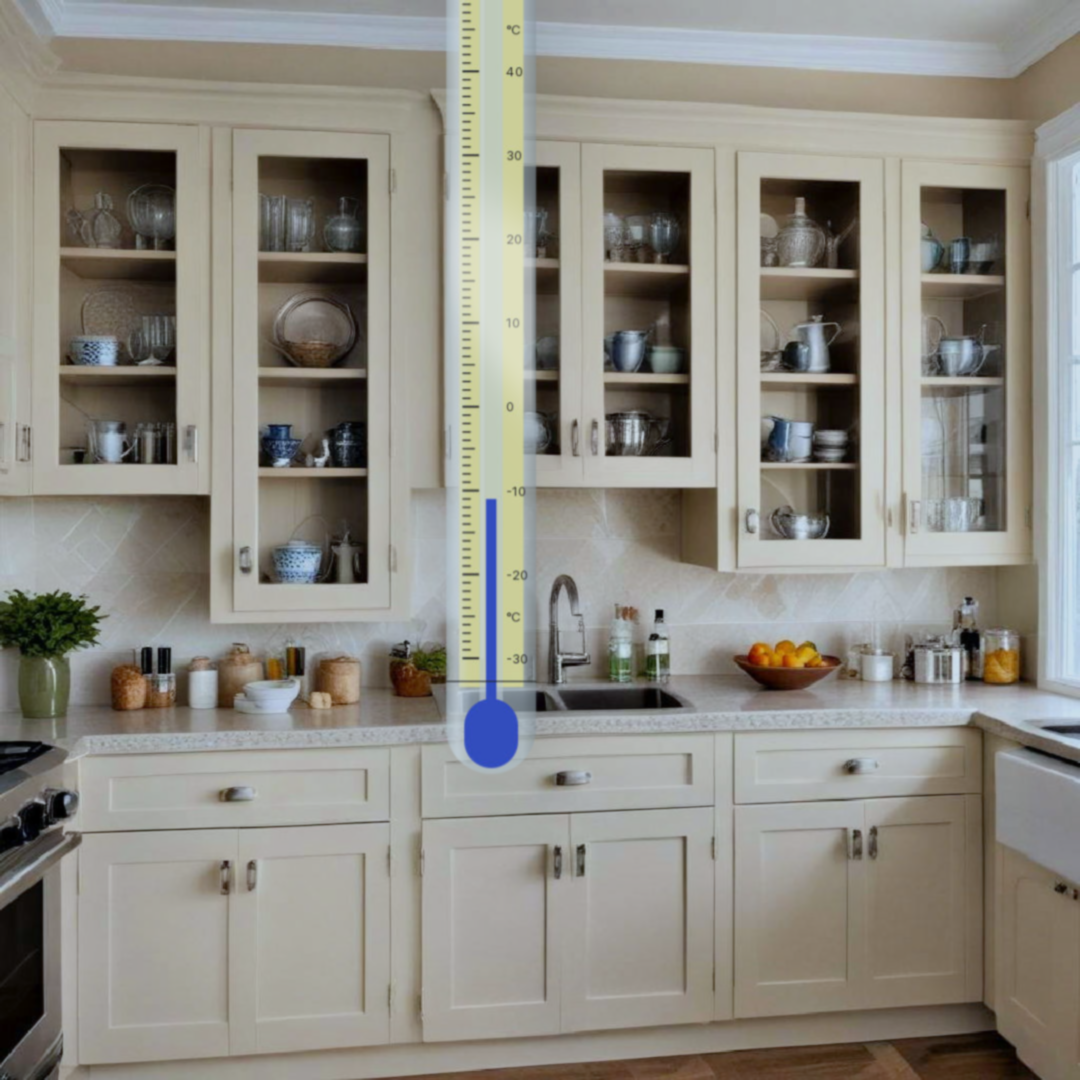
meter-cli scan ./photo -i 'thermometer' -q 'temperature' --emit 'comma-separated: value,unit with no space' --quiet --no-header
-11,°C
